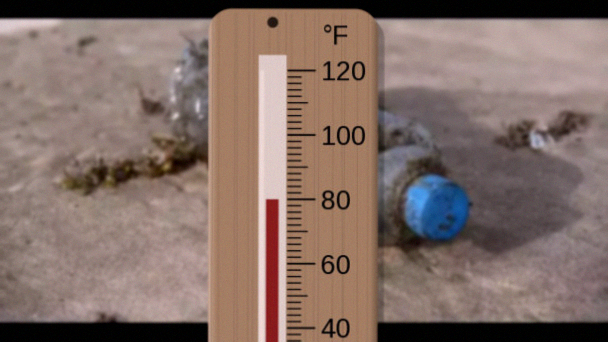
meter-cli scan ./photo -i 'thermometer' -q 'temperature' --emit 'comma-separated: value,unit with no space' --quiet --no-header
80,°F
